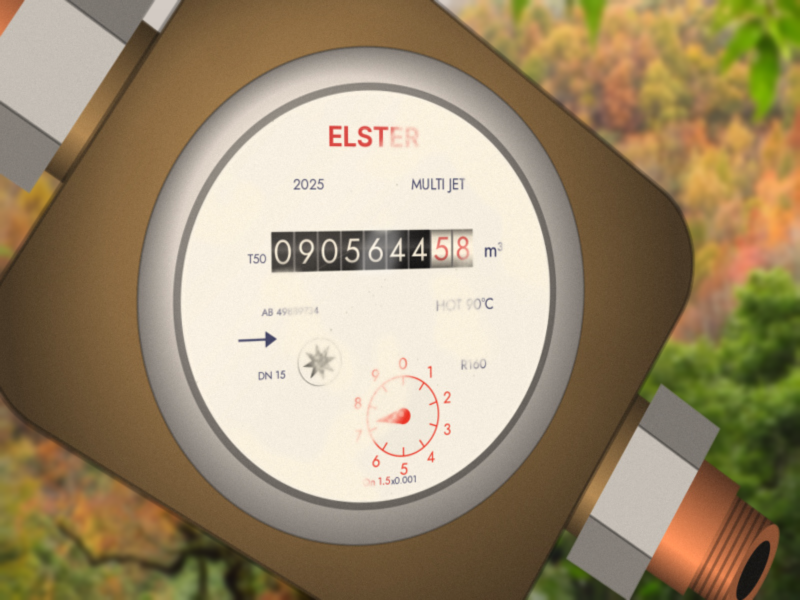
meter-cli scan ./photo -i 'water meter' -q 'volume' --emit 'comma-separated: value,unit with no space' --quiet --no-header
905644.587,m³
